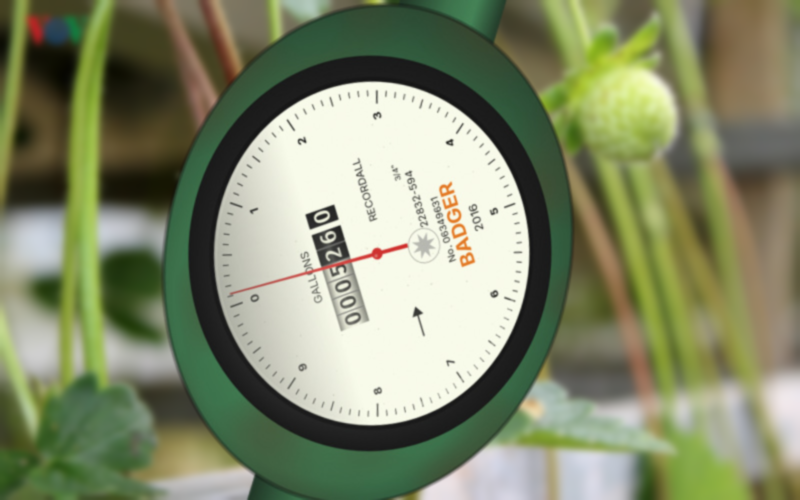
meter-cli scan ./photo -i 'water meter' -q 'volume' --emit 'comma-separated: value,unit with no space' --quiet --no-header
5260.1,gal
